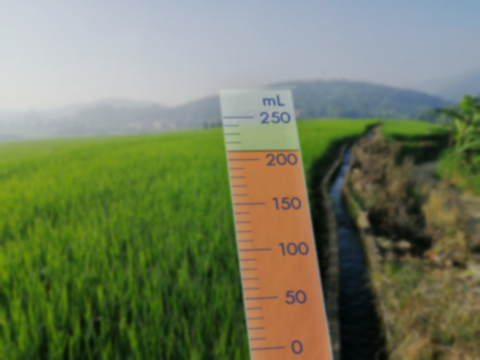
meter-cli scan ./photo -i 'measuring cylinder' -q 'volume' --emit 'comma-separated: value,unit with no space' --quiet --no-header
210,mL
